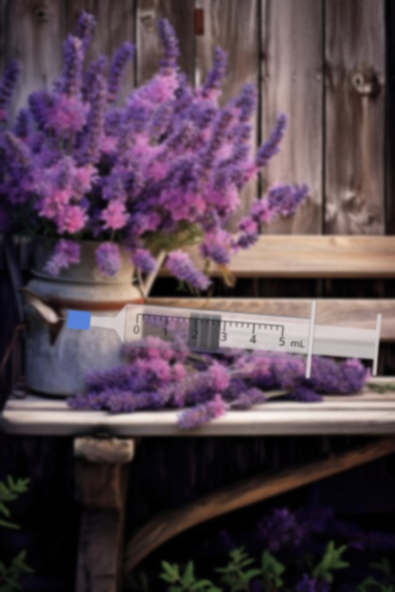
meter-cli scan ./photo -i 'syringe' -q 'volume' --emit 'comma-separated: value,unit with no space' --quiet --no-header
1.8,mL
